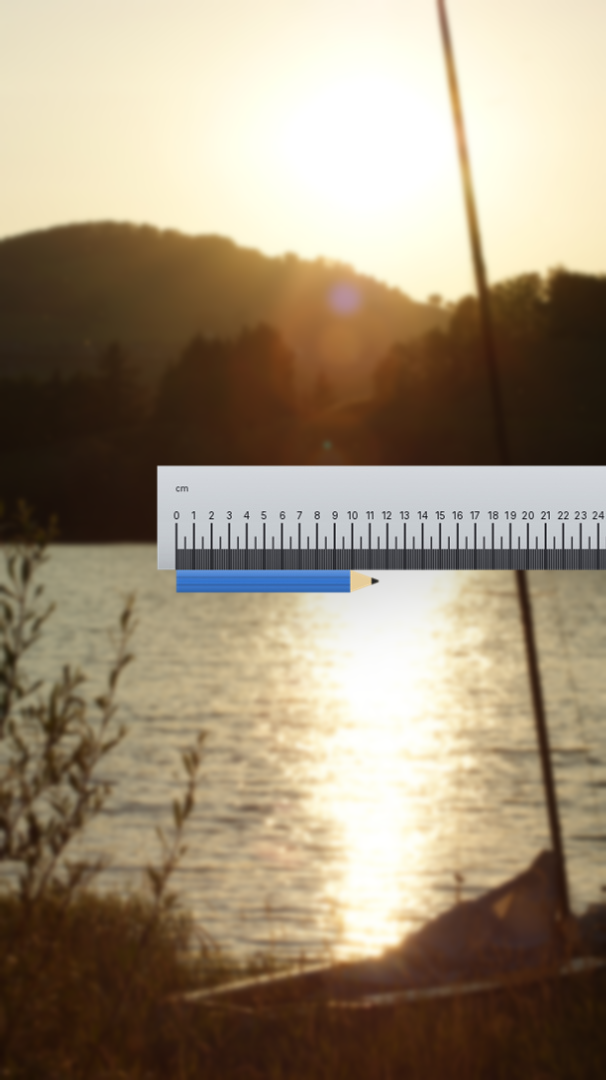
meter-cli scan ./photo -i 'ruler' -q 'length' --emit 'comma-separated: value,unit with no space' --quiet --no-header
11.5,cm
